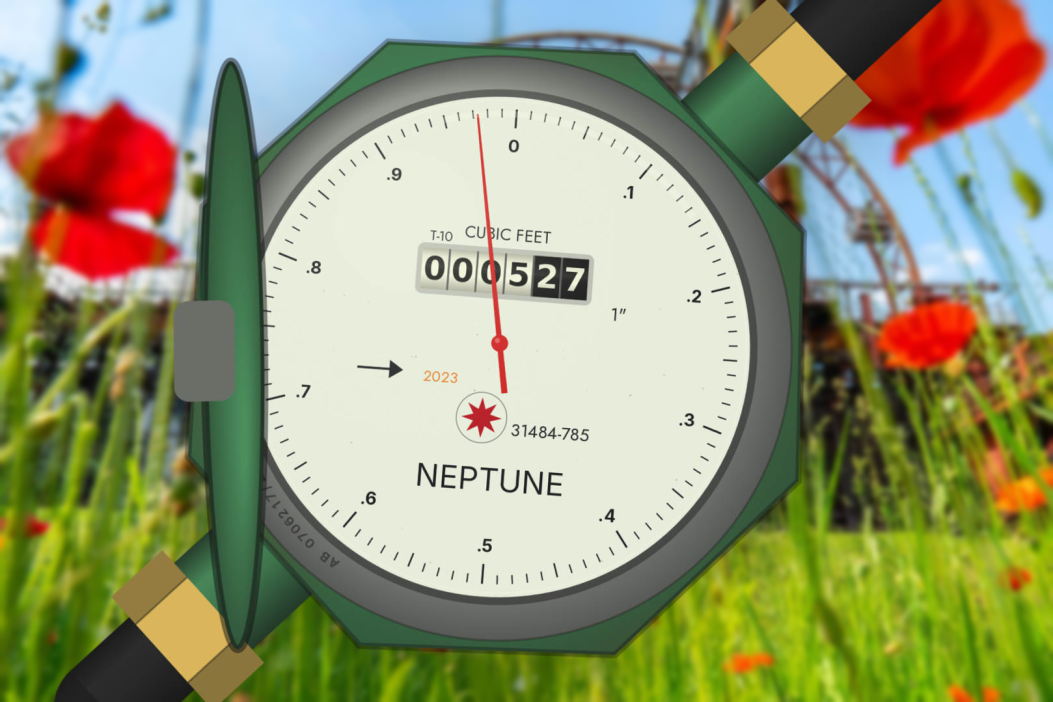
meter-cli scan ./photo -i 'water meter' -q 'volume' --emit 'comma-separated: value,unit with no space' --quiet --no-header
526.97,ft³
